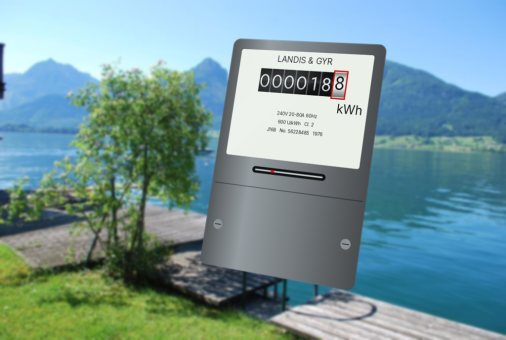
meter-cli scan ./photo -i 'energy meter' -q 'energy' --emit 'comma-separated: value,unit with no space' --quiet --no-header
18.8,kWh
